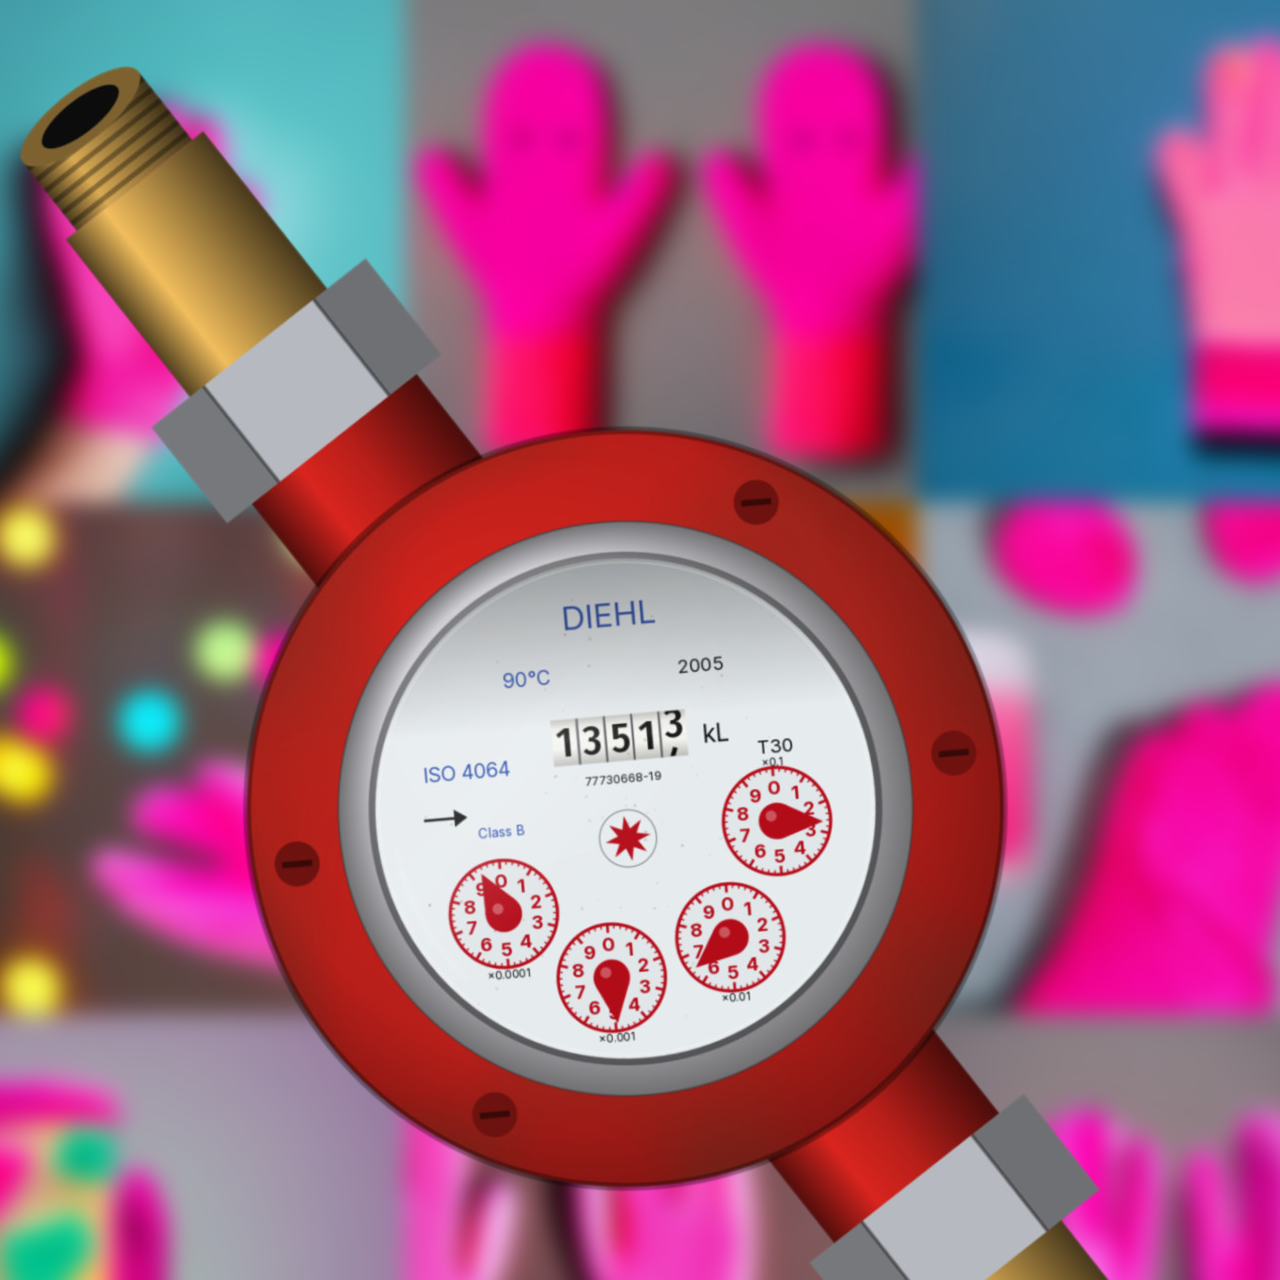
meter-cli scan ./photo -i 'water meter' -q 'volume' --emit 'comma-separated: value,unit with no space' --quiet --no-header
13513.2649,kL
